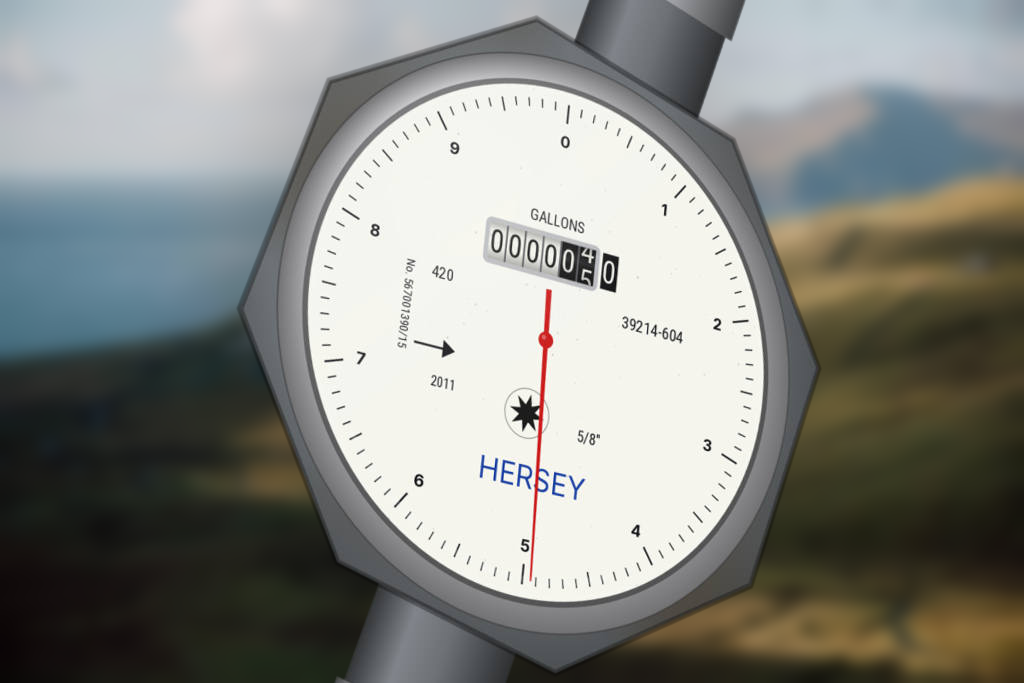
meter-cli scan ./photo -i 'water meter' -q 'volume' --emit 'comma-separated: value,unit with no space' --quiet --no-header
44.9,gal
